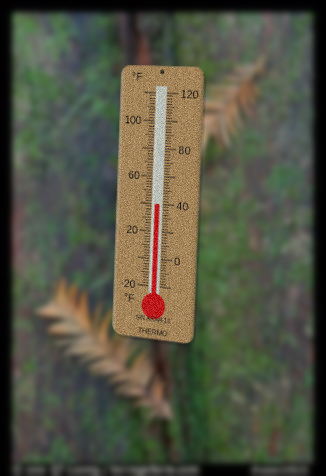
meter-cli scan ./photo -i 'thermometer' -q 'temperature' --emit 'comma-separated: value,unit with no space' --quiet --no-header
40,°F
